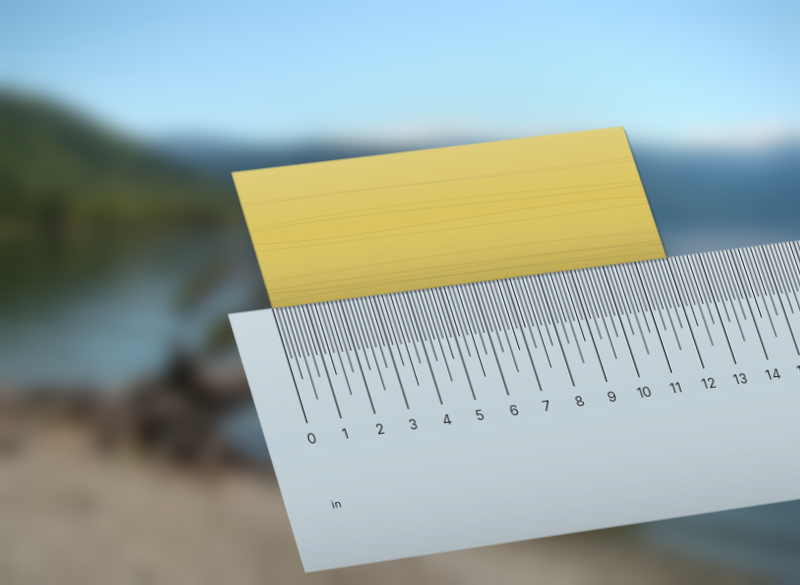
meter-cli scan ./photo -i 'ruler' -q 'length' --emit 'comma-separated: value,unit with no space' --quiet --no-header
12,in
